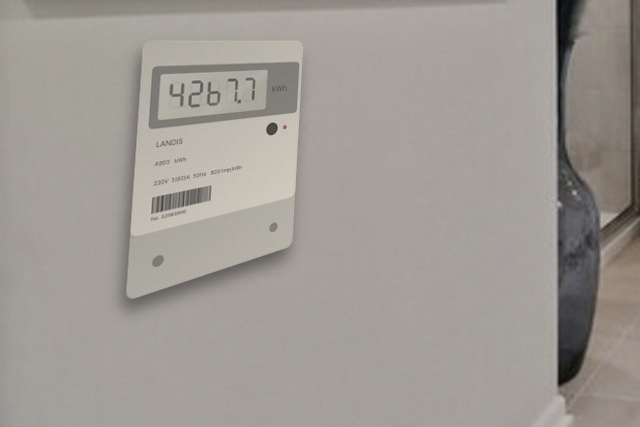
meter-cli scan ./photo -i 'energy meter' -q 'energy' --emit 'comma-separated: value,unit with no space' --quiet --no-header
4267.7,kWh
